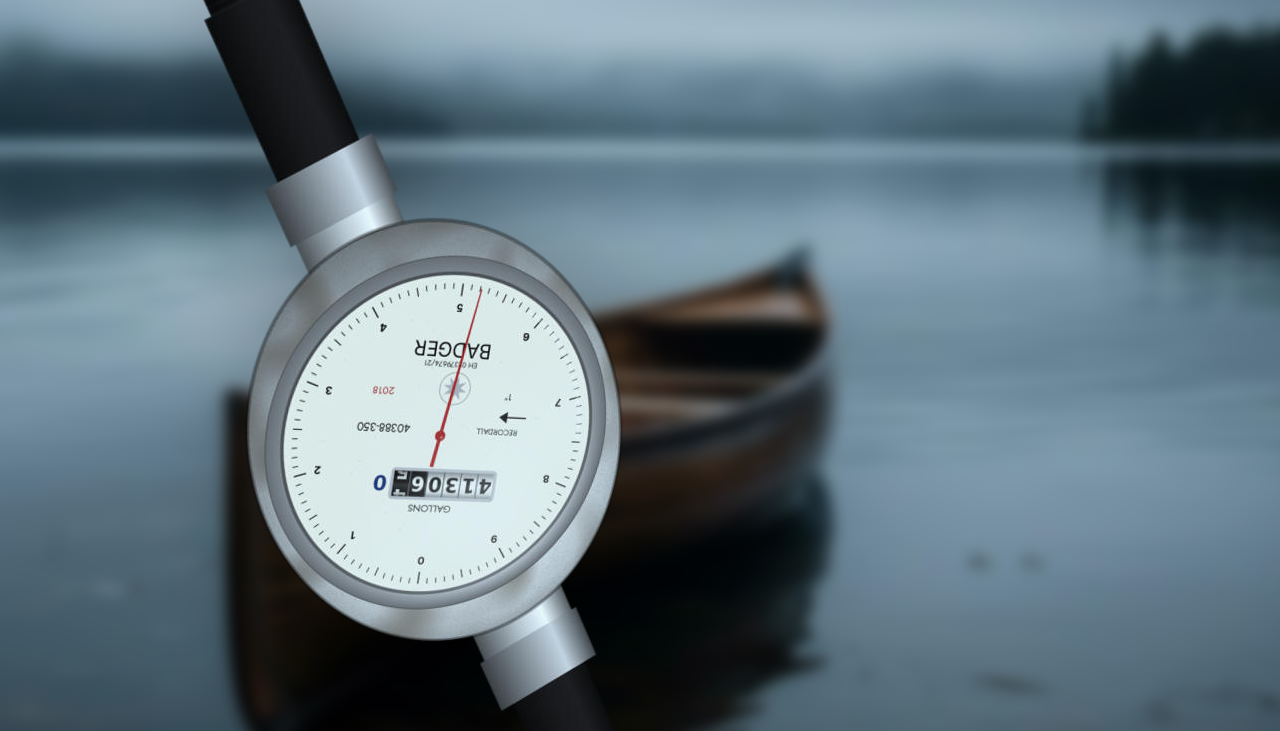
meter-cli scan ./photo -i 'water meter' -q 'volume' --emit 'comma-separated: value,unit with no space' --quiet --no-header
4130645.2,gal
